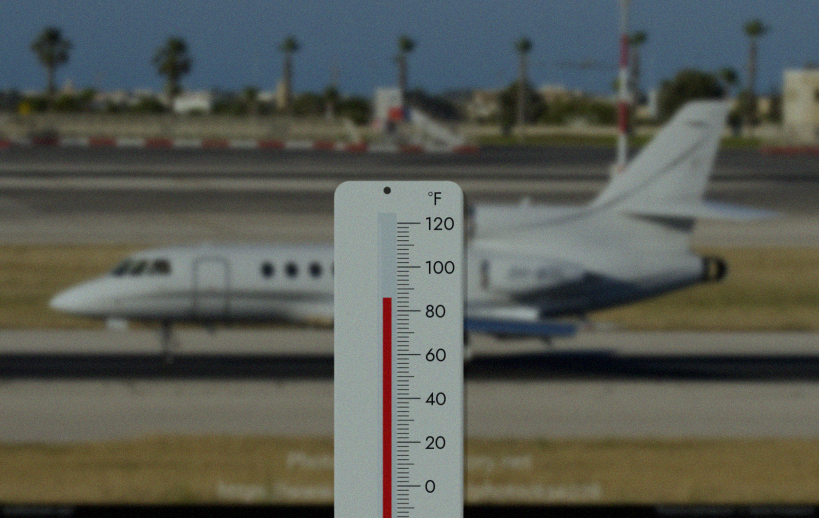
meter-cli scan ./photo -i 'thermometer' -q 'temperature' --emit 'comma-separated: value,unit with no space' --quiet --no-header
86,°F
